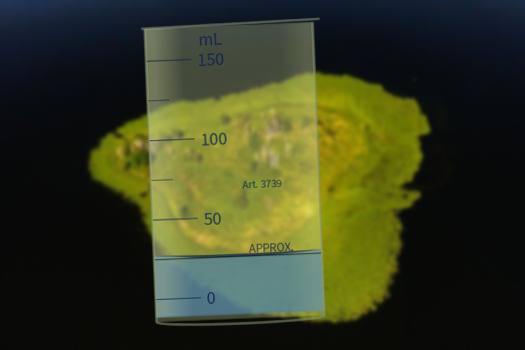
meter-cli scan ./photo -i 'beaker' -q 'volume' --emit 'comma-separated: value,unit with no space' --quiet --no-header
25,mL
